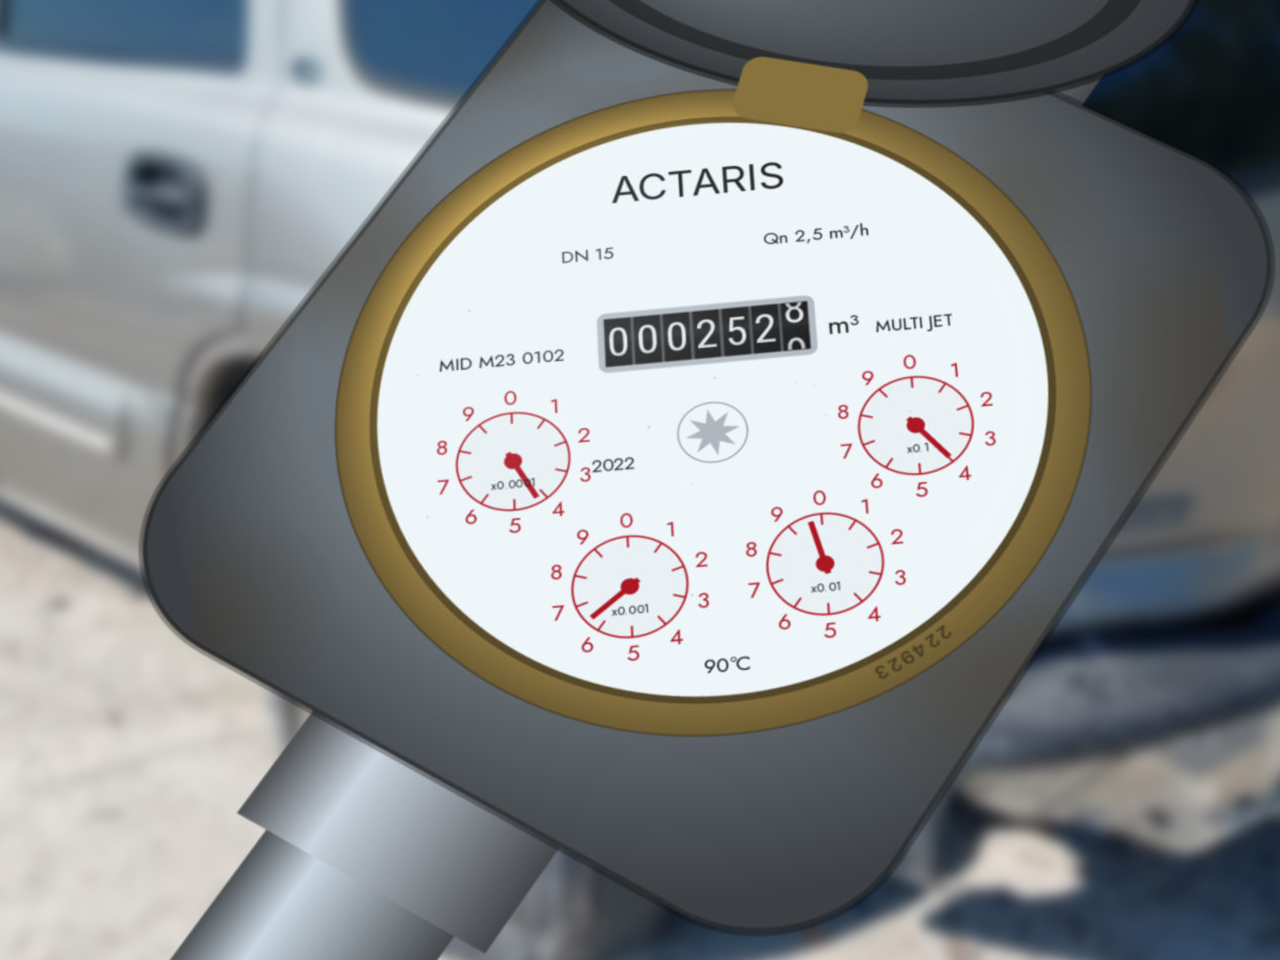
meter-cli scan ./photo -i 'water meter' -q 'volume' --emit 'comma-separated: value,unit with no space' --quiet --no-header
2528.3964,m³
